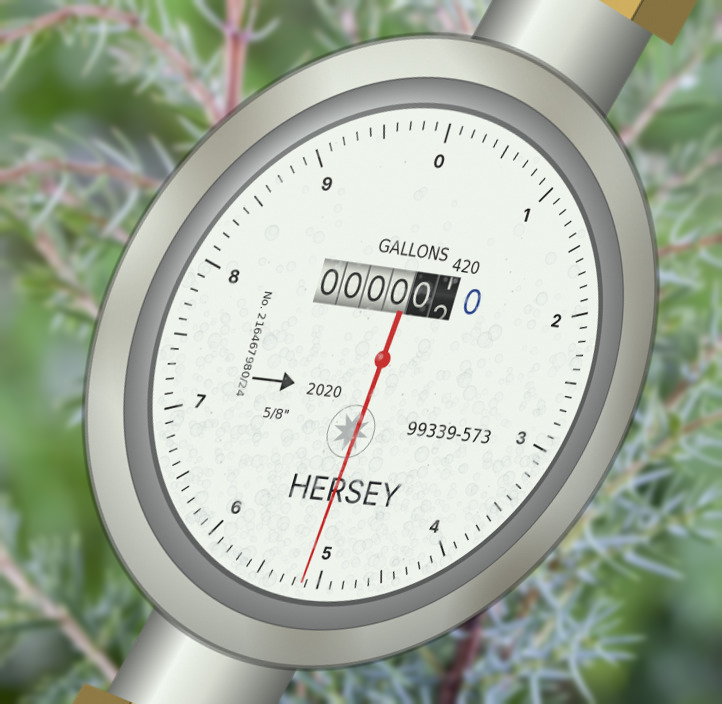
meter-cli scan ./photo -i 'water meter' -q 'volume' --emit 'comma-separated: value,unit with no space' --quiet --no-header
15.1,gal
